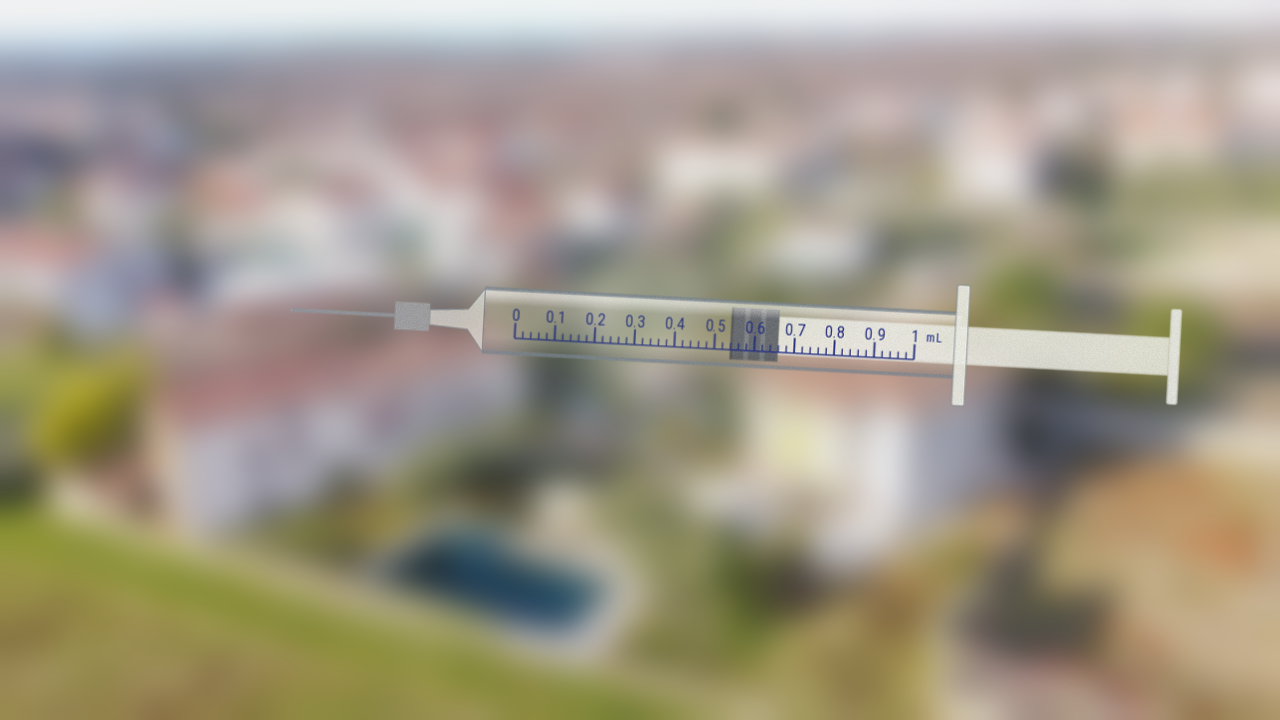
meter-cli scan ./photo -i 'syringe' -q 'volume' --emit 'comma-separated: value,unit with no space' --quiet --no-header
0.54,mL
